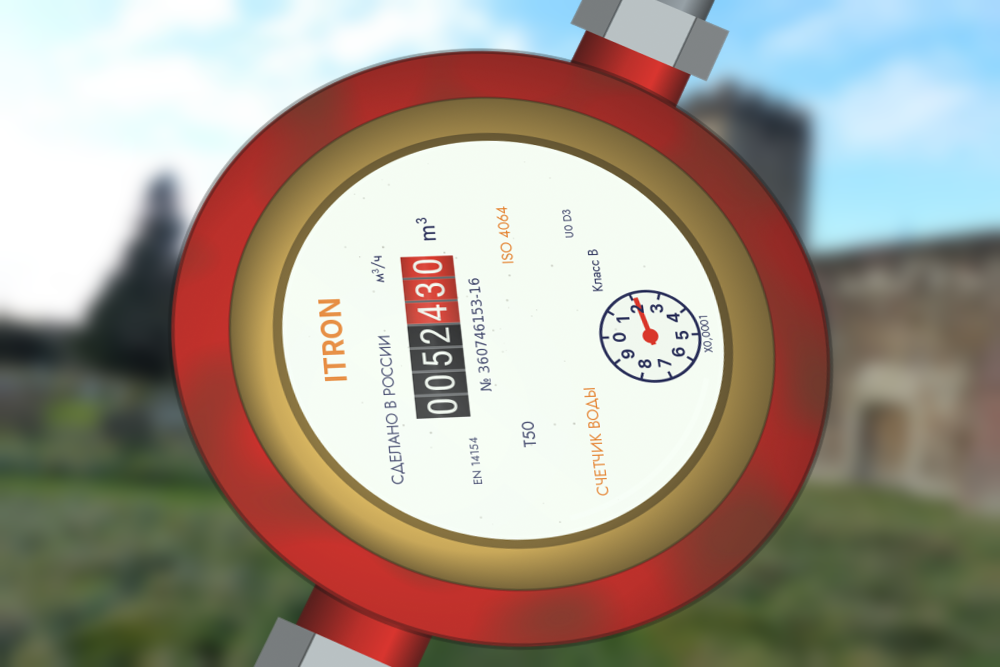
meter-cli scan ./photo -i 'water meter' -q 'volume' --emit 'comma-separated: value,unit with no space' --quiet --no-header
52.4302,m³
